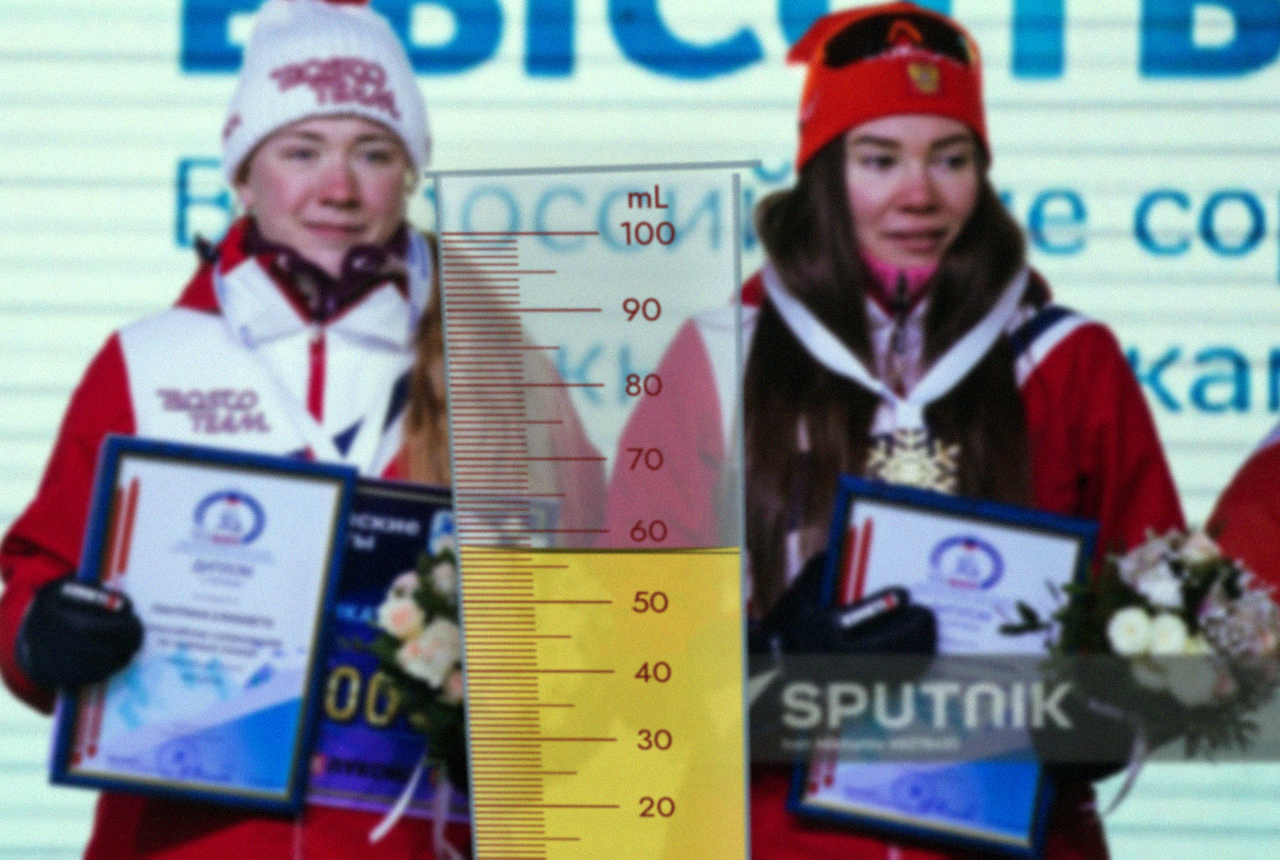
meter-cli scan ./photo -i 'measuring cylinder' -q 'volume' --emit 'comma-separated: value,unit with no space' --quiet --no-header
57,mL
